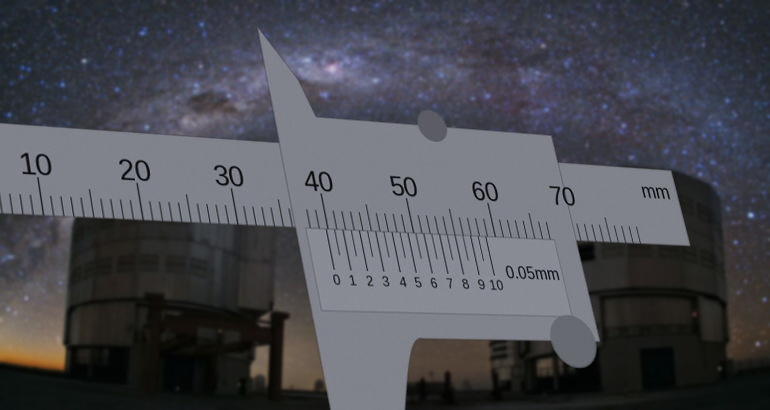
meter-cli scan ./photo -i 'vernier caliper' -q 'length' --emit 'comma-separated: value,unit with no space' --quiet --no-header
39.8,mm
